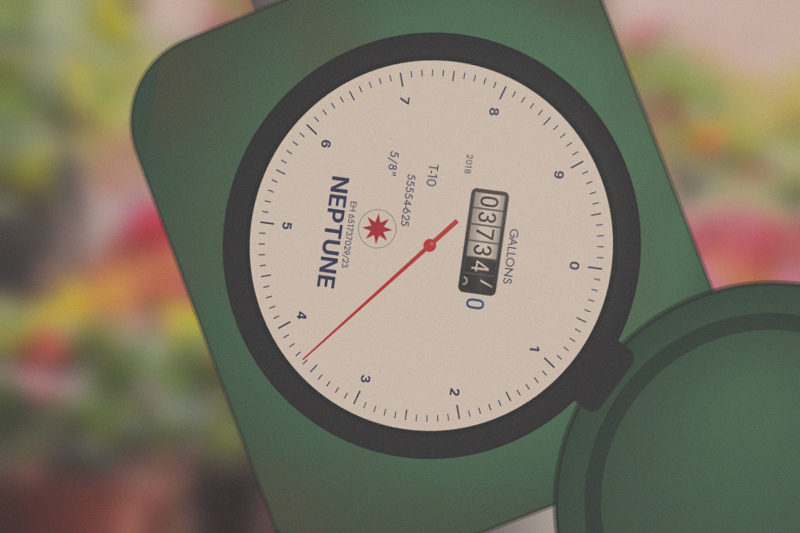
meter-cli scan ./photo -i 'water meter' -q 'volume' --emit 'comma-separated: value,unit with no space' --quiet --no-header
373473.6,gal
